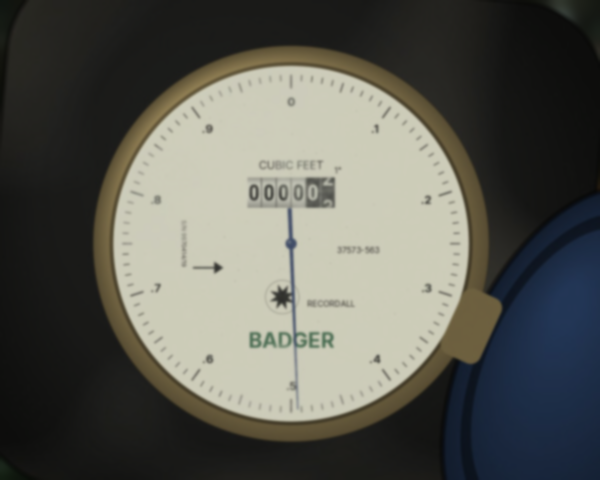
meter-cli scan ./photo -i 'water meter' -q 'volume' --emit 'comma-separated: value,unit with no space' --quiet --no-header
2.49,ft³
